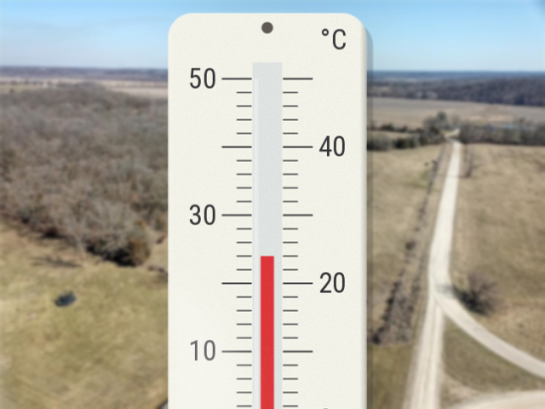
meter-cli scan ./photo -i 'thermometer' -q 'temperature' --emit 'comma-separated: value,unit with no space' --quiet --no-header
24,°C
